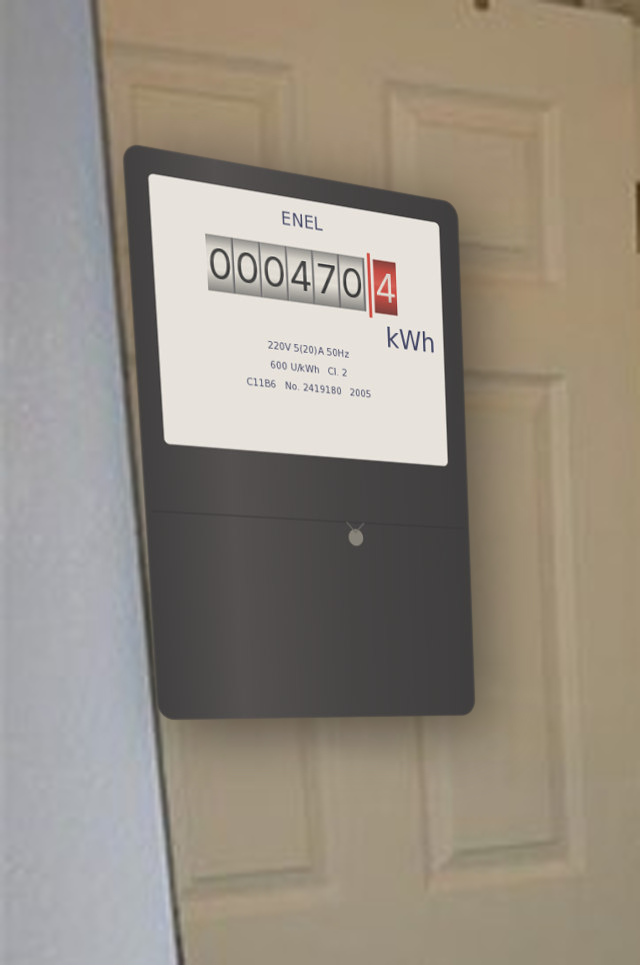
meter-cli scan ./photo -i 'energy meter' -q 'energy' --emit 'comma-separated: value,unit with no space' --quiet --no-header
470.4,kWh
